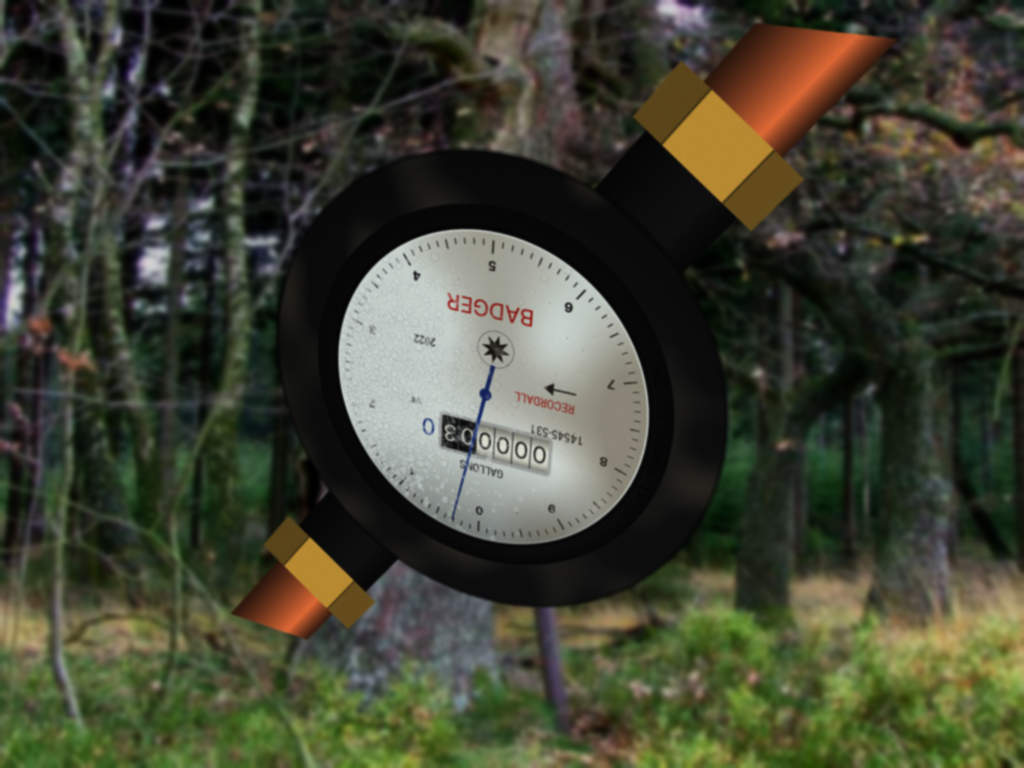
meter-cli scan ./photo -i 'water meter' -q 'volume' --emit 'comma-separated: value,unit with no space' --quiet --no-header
30.3,gal
